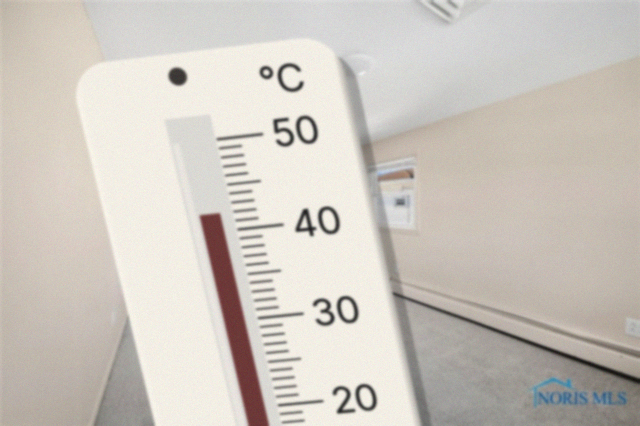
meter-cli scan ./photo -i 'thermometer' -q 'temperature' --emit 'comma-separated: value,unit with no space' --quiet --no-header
42,°C
